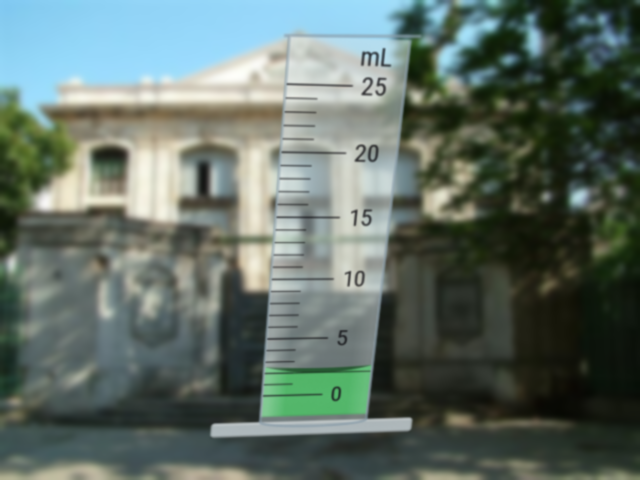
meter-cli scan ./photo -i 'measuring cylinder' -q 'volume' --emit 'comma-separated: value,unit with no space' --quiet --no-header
2,mL
